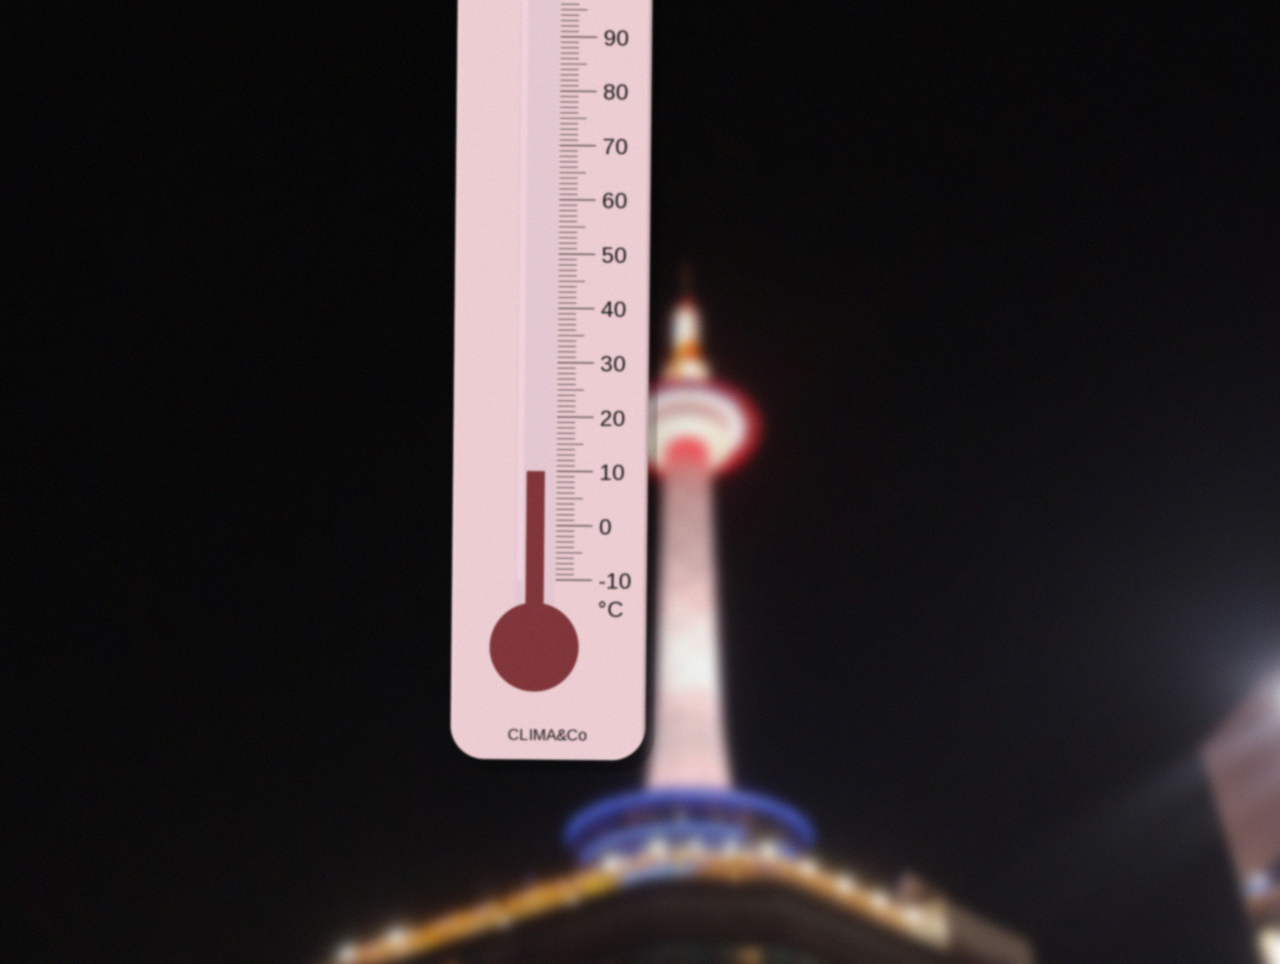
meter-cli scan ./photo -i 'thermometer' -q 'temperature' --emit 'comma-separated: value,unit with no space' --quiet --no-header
10,°C
